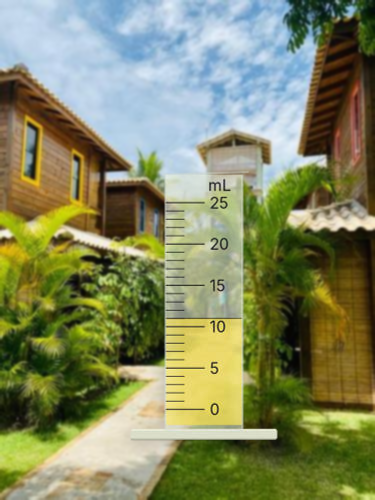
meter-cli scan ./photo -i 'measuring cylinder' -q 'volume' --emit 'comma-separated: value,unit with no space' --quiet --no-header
11,mL
